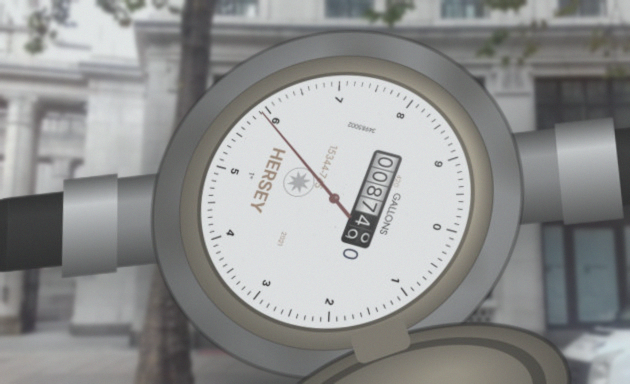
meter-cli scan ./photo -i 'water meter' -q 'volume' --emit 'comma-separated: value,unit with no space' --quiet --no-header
87485.9,gal
